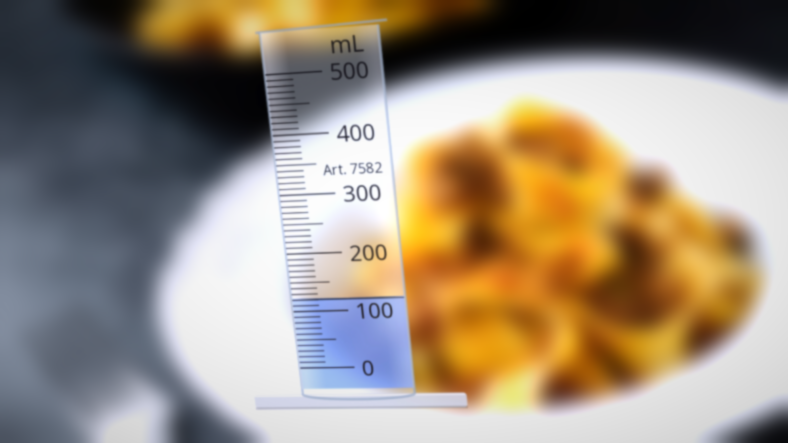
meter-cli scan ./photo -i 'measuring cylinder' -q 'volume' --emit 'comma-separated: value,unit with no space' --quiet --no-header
120,mL
